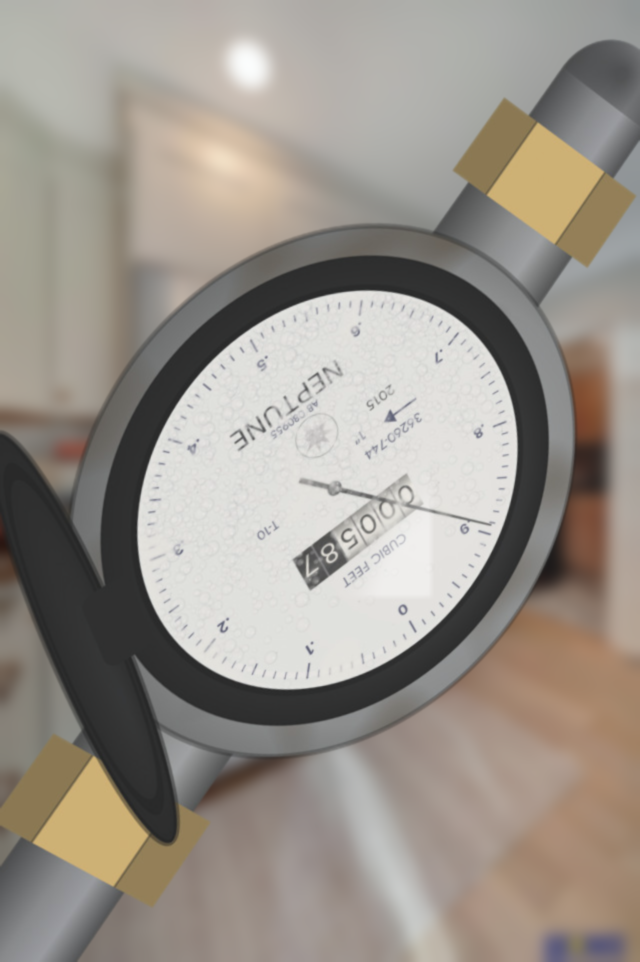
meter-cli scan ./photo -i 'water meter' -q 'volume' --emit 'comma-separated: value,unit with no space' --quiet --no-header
586.89,ft³
